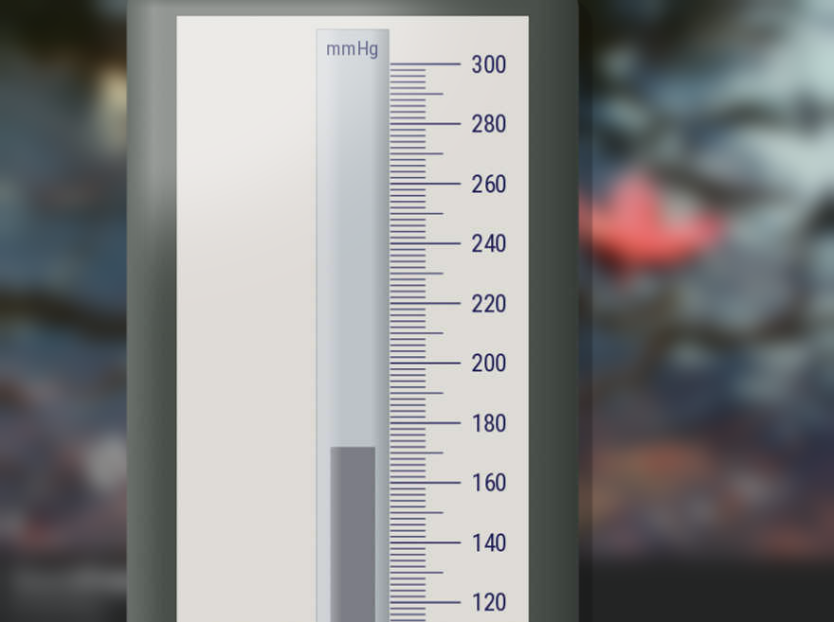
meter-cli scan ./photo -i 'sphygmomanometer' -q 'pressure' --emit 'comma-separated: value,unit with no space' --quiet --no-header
172,mmHg
